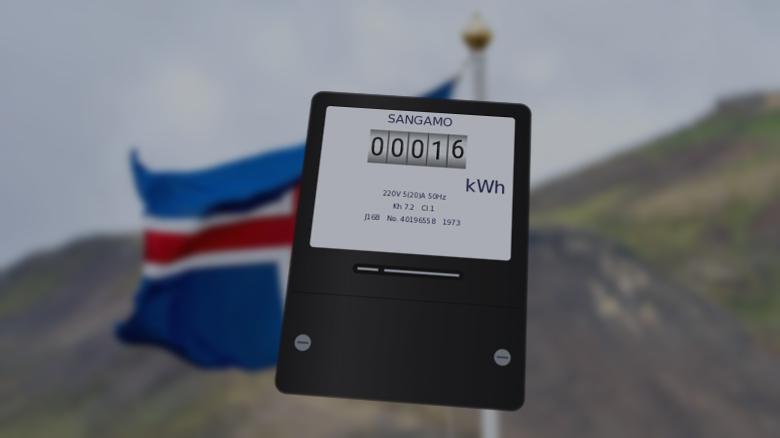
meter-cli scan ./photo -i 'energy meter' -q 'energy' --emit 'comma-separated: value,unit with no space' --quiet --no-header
16,kWh
